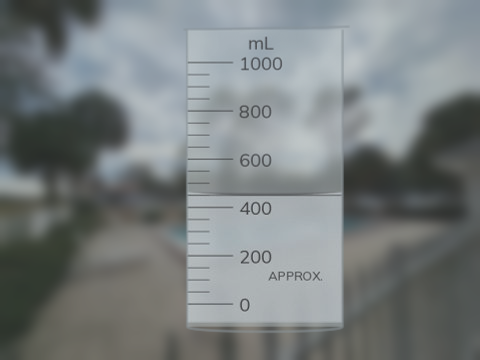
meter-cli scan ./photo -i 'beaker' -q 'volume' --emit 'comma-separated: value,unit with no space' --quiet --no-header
450,mL
